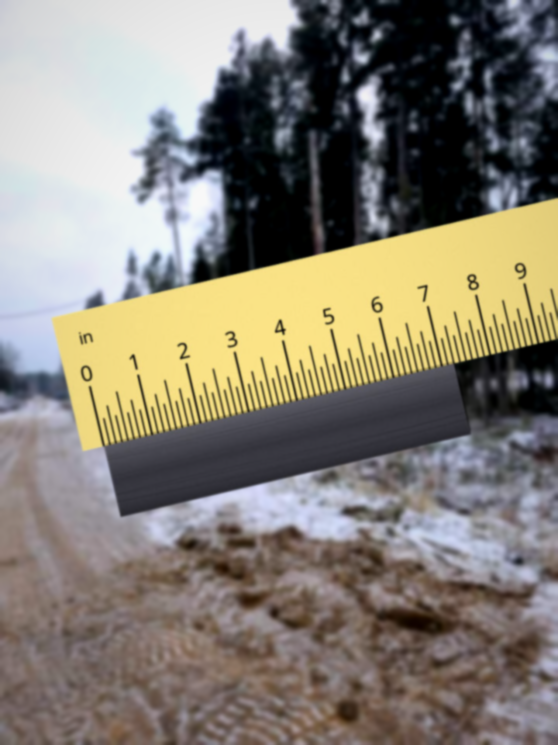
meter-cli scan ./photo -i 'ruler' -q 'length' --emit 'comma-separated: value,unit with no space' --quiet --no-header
7.25,in
